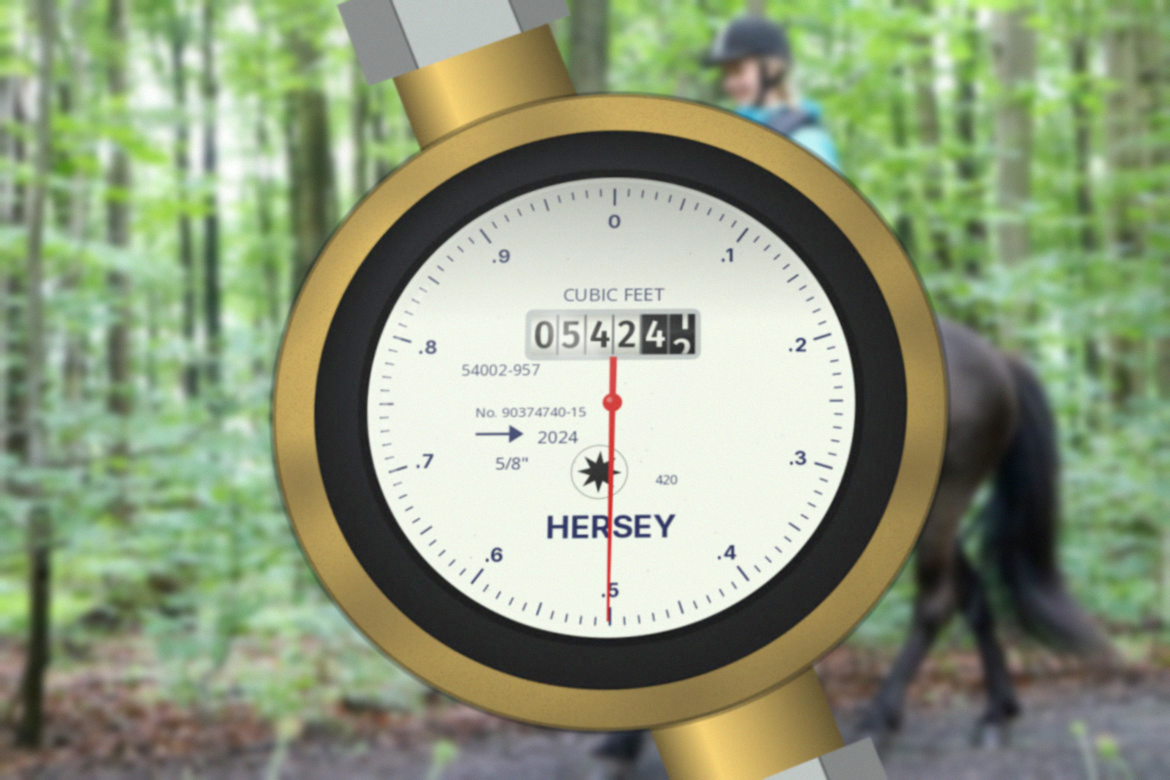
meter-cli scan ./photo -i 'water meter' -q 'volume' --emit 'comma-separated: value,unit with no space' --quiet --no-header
54241.50,ft³
